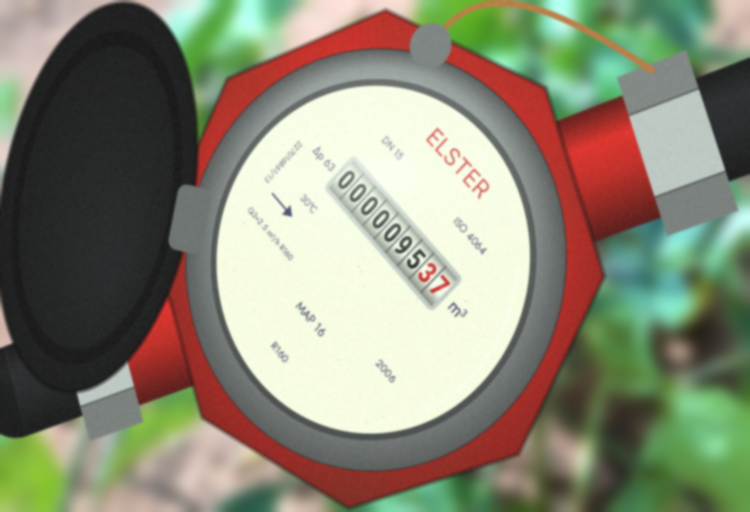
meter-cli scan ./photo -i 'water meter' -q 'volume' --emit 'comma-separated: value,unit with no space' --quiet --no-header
95.37,m³
